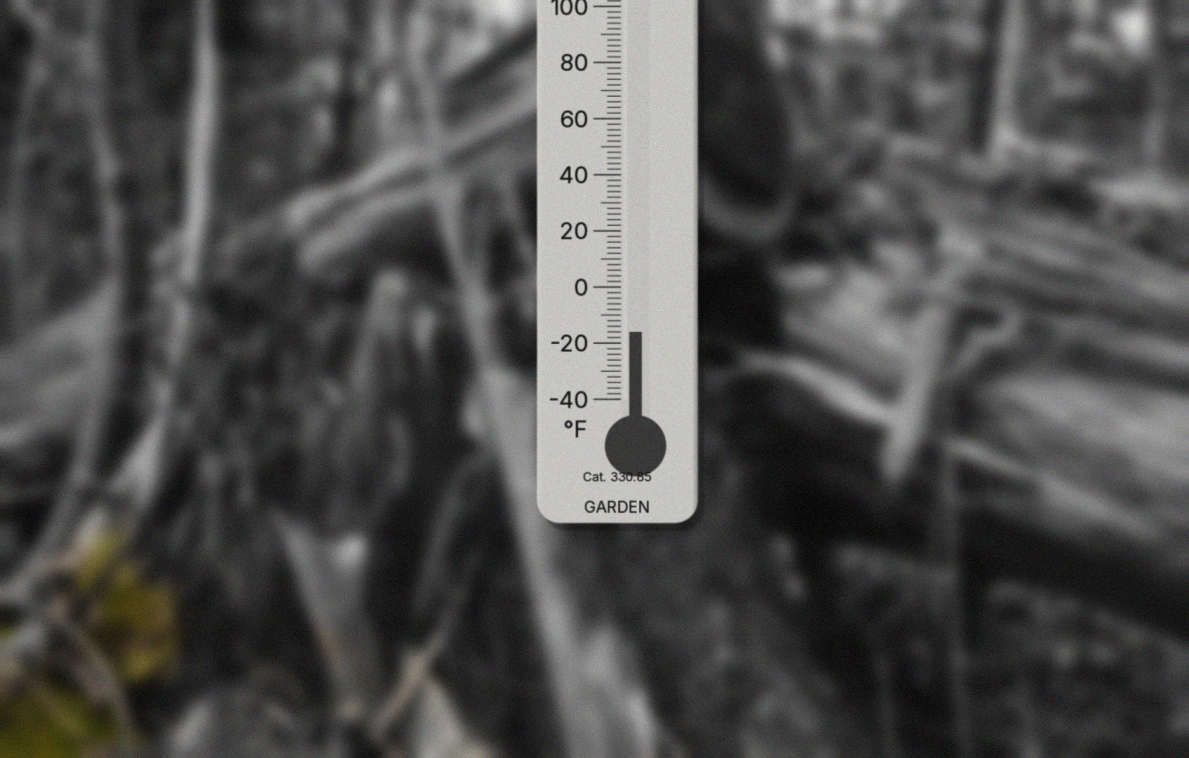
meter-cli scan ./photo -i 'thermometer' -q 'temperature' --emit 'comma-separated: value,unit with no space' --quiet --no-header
-16,°F
